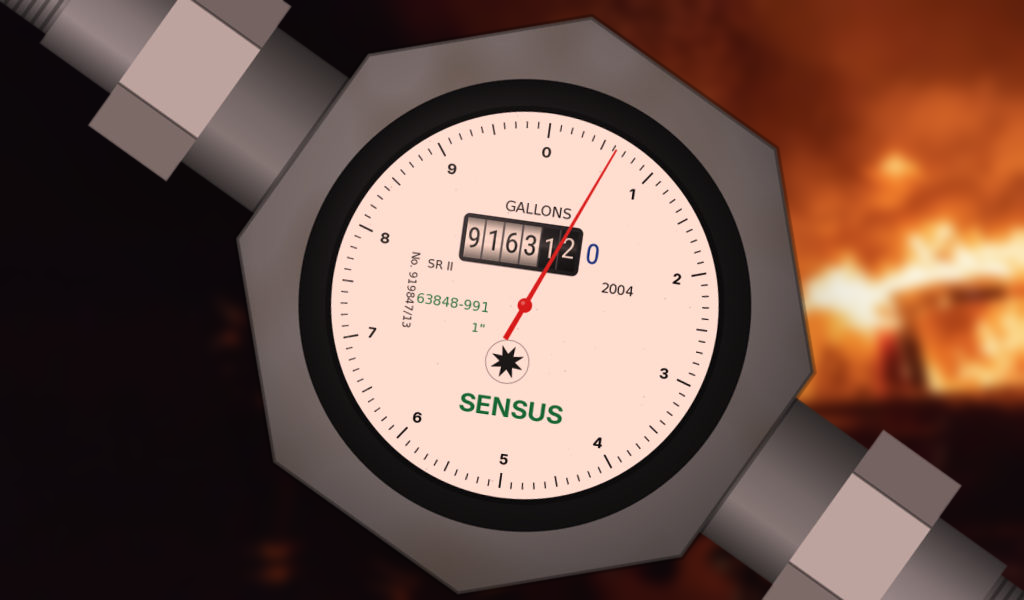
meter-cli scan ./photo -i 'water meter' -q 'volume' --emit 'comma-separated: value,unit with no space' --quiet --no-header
9163120.6,gal
